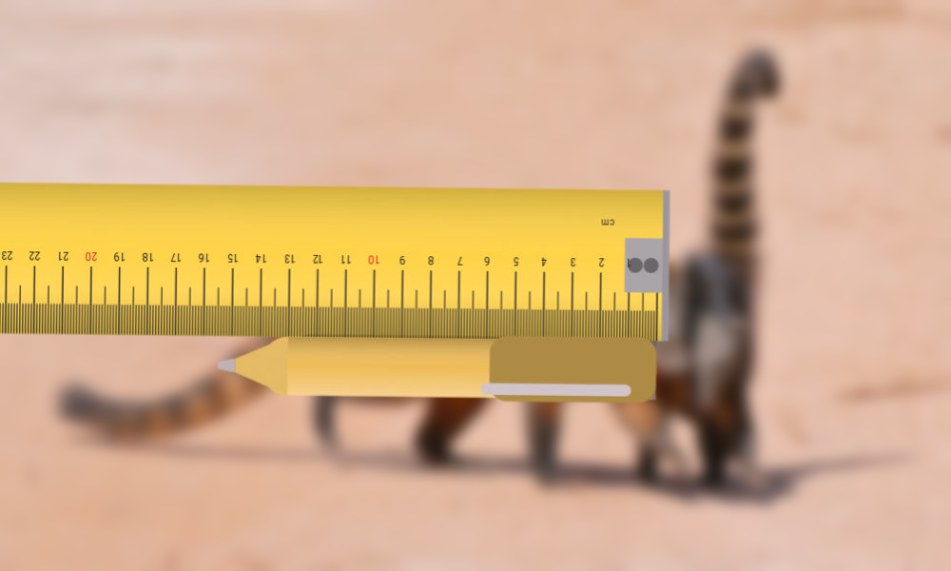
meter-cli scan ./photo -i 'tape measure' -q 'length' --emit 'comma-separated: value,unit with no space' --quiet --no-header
15.5,cm
